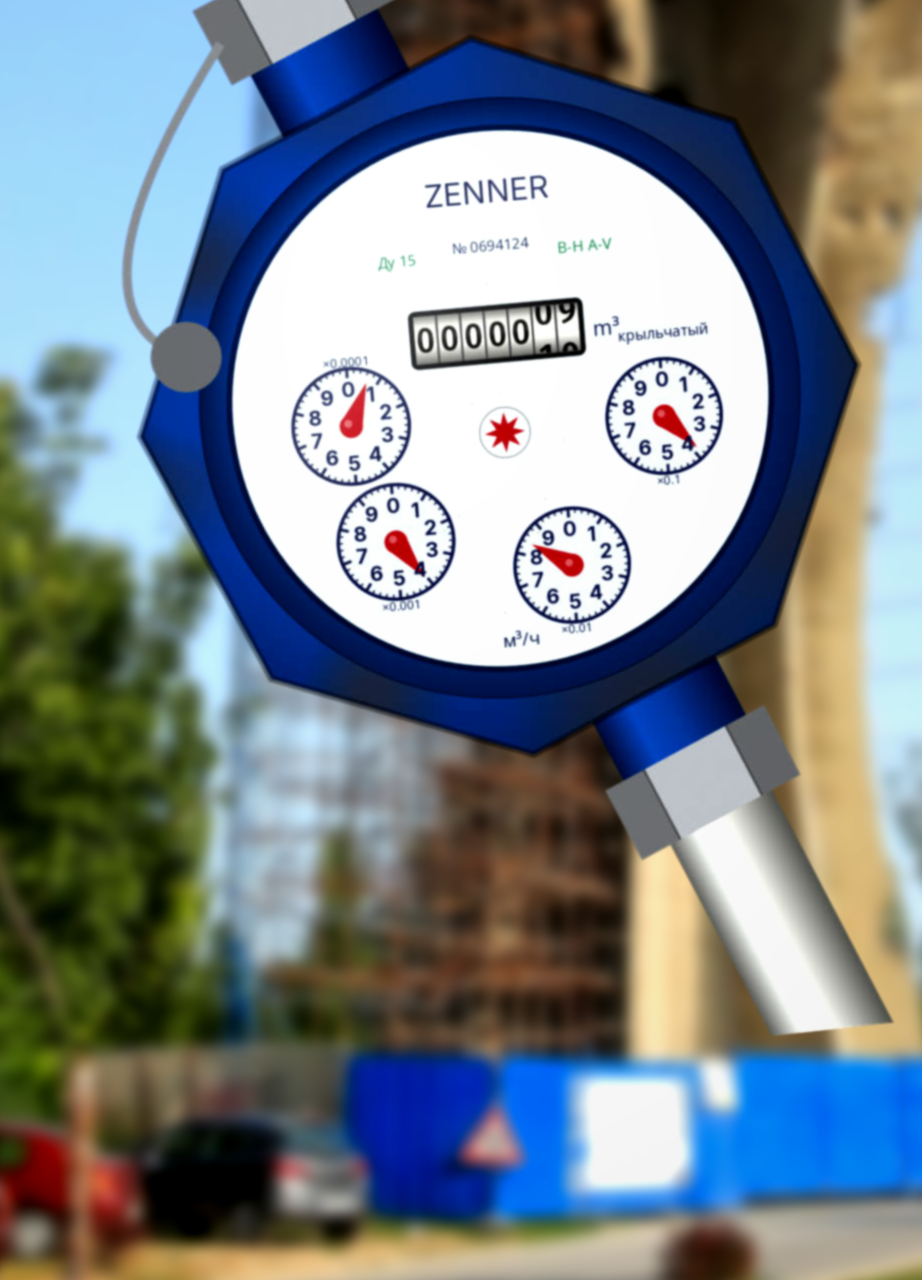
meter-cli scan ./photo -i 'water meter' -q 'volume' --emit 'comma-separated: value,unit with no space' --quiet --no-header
9.3840,m³
